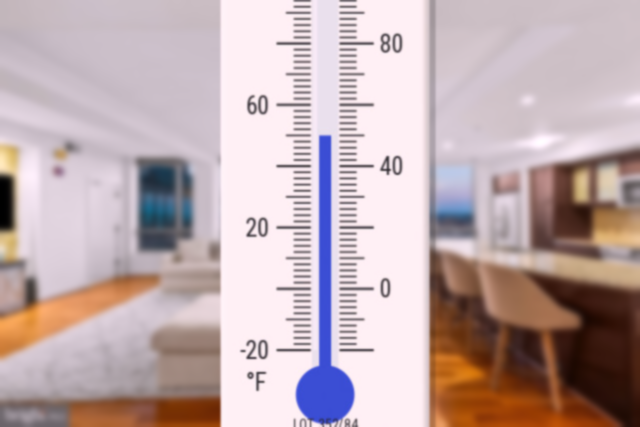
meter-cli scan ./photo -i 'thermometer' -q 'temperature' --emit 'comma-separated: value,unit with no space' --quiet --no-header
50,°F
